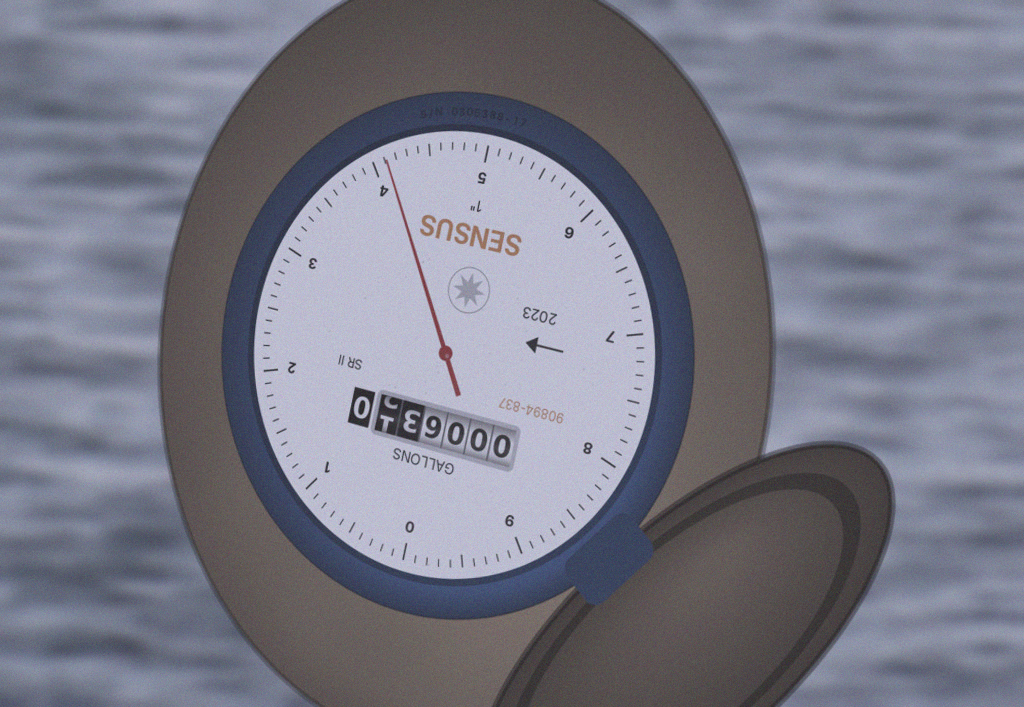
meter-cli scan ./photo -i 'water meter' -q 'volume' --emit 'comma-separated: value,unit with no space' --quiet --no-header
6314.1,gal
